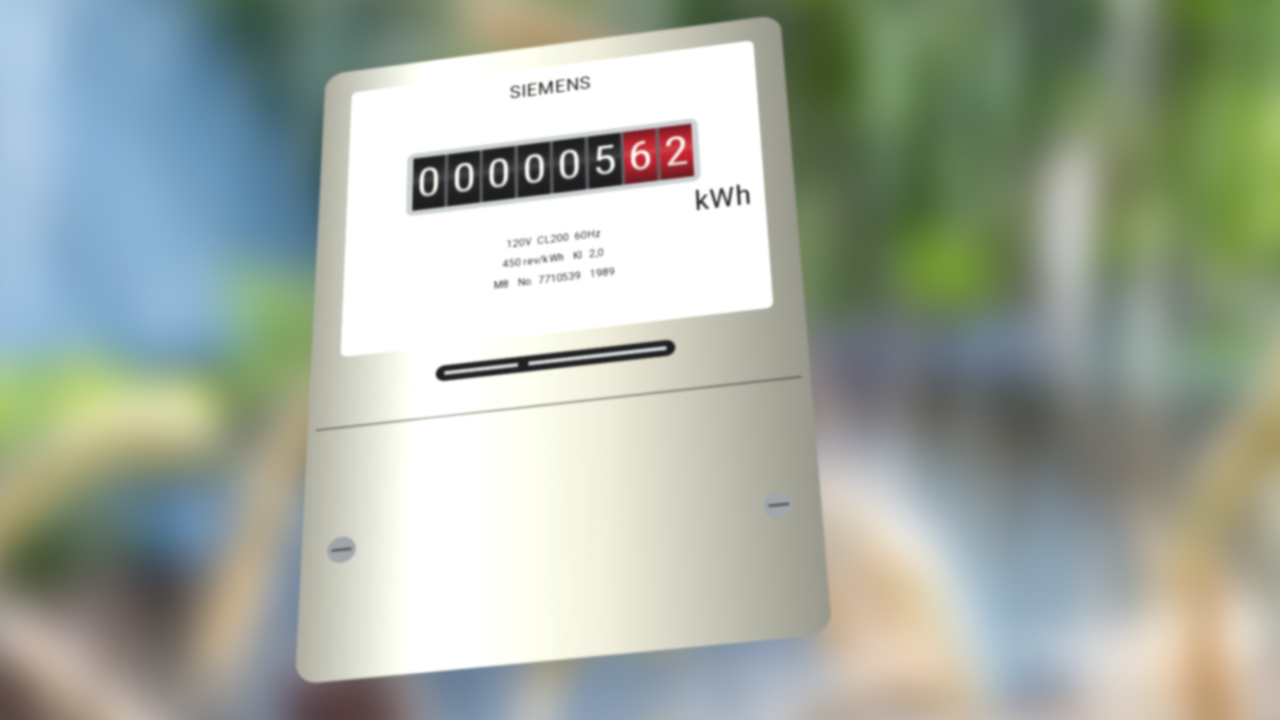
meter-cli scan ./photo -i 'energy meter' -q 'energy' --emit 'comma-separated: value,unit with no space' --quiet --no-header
5.62,kWh
